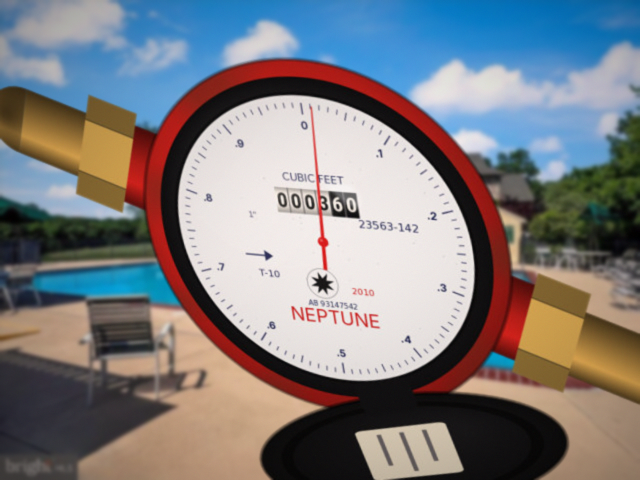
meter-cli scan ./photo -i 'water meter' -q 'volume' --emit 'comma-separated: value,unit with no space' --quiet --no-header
360.01,ft³
